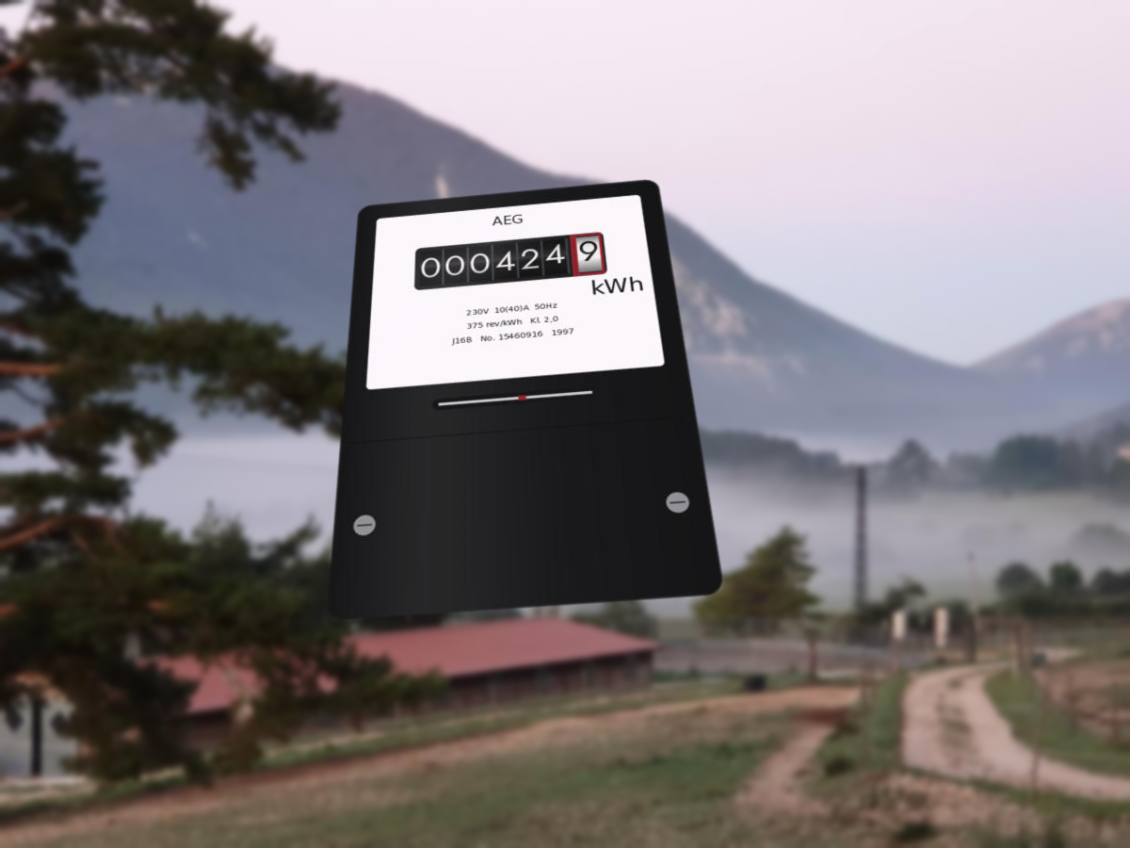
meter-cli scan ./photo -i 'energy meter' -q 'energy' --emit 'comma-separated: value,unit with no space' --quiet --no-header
424.9,kWh
